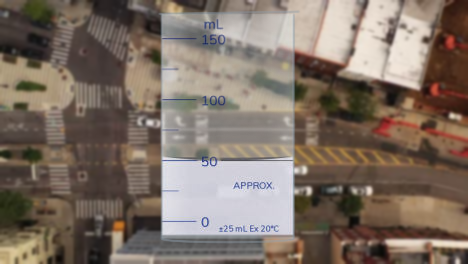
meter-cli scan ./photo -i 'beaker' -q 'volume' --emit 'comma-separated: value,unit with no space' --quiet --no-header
50,mL
